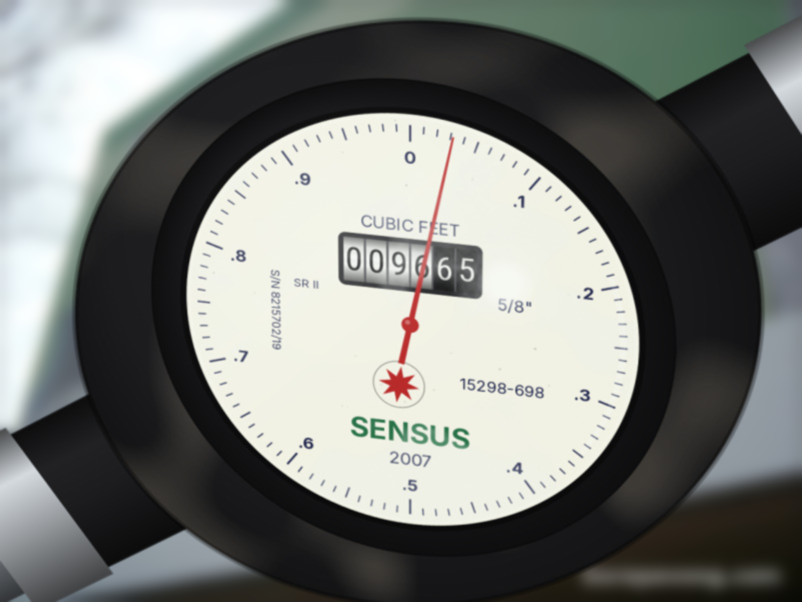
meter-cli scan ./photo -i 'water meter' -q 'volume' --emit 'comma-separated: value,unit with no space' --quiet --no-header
9665.03,ft³
